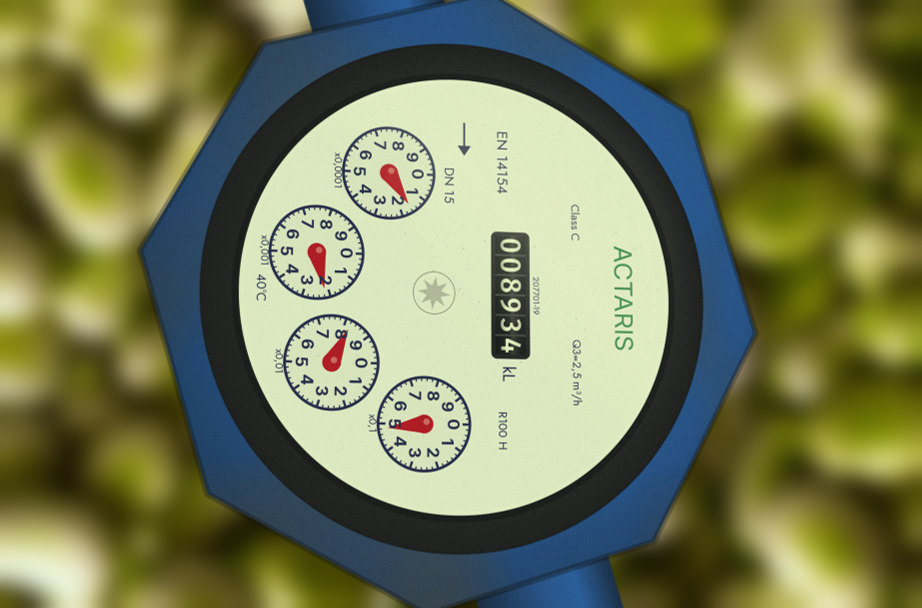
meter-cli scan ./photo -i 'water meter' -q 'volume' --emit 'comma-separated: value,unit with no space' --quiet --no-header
8934.4821,kL
